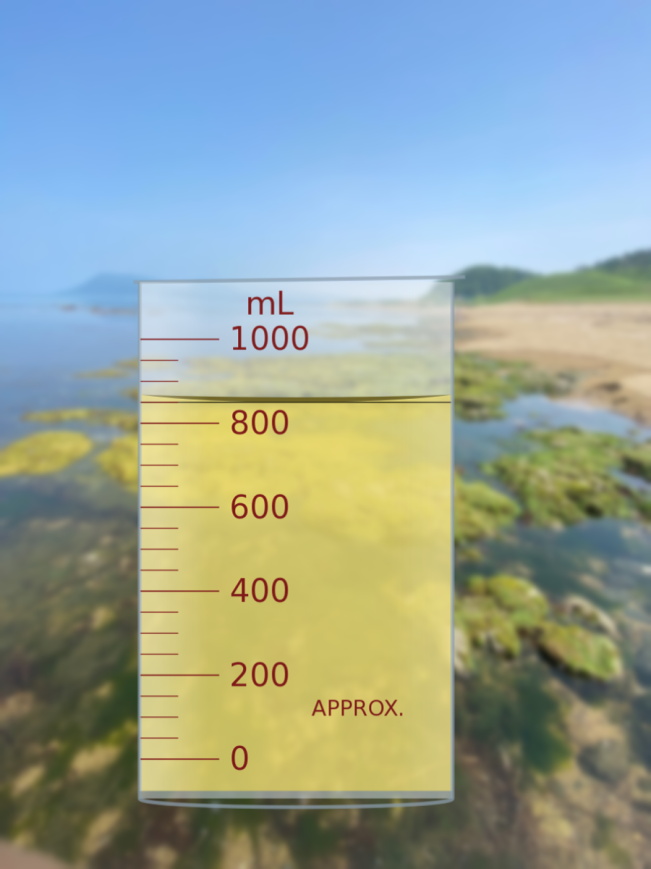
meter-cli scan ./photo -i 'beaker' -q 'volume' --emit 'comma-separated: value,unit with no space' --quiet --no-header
850,mL
